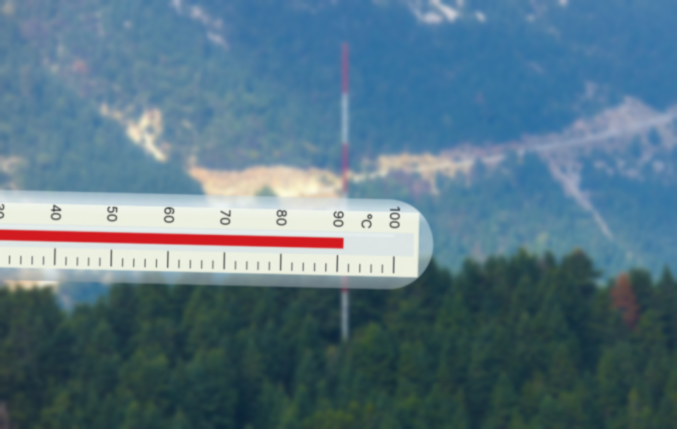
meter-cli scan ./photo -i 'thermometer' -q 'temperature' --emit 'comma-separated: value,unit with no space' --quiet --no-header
91,°C
